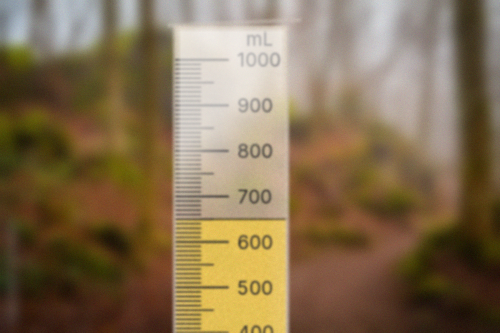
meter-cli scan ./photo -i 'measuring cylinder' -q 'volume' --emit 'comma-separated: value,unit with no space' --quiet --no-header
650,mL
